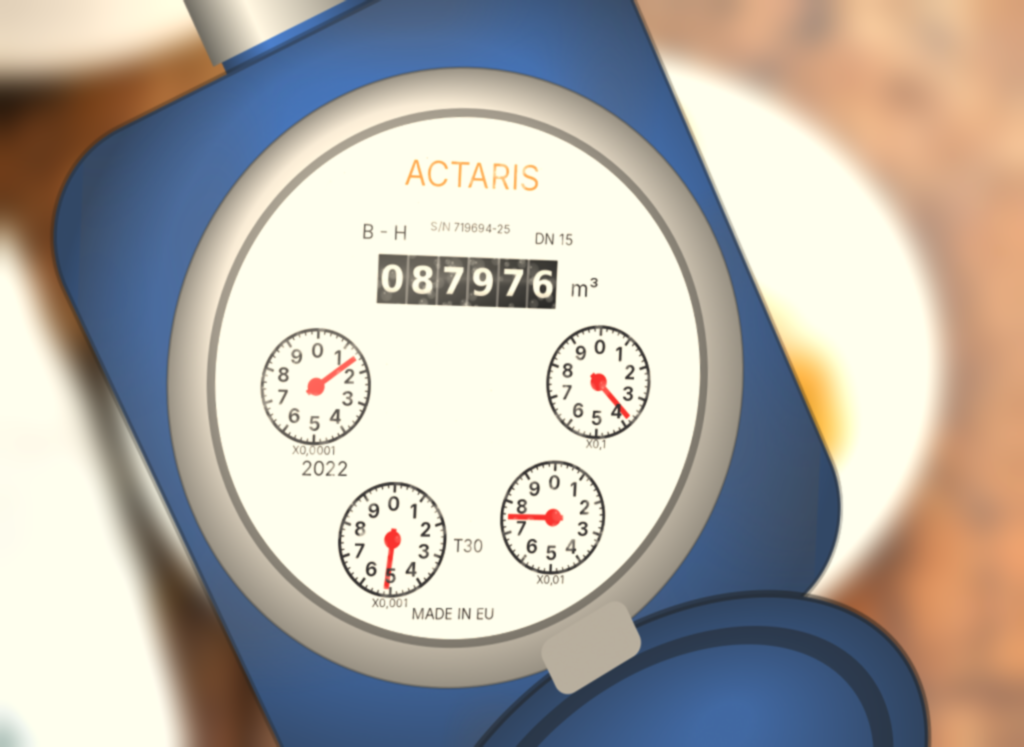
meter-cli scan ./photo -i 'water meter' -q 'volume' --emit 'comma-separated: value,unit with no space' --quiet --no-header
87976.3751,m³
